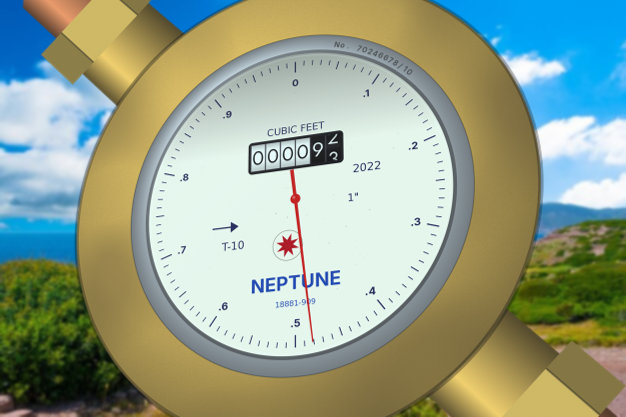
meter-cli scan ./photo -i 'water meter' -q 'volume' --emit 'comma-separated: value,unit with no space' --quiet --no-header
92.48,ft³
